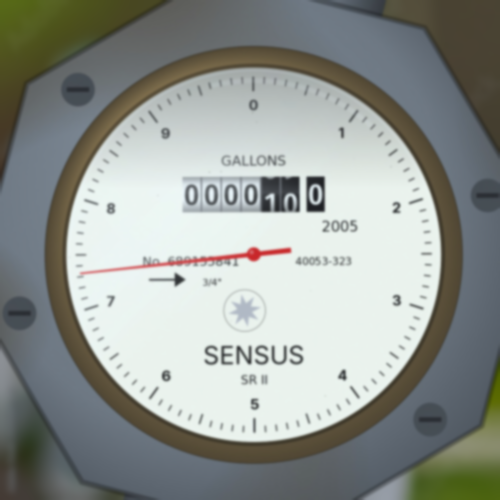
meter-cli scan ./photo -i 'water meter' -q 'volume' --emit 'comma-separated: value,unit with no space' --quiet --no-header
97.3,gal
